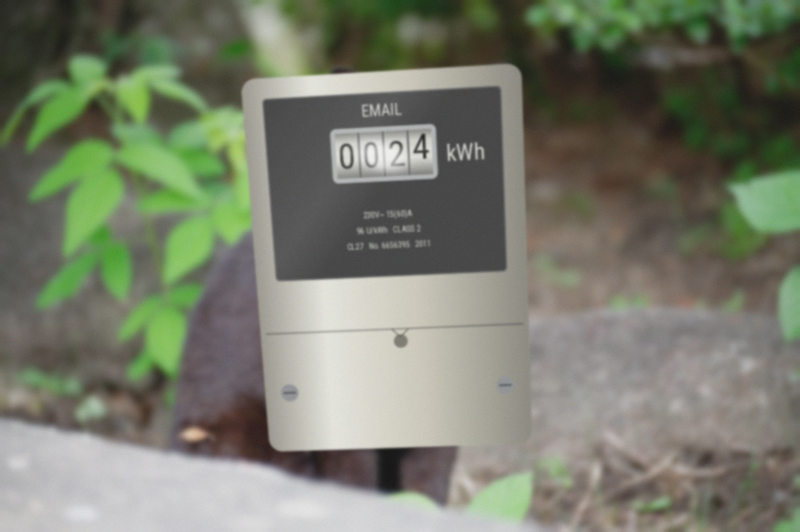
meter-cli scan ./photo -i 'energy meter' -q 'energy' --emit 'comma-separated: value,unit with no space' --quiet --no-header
24,kWh
